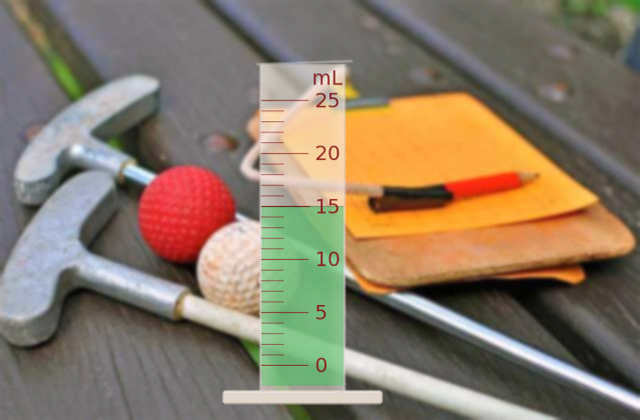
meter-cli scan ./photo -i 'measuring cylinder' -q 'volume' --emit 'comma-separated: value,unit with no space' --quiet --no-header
15,mL
